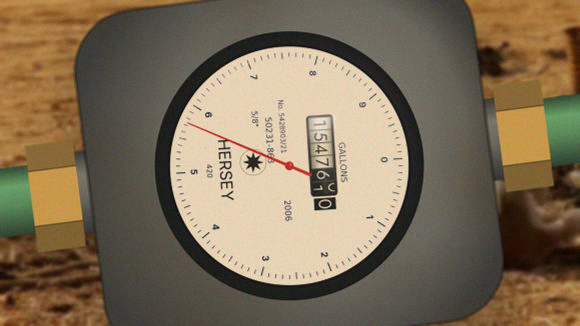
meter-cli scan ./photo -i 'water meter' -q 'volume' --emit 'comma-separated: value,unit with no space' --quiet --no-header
1547605.7,gal
